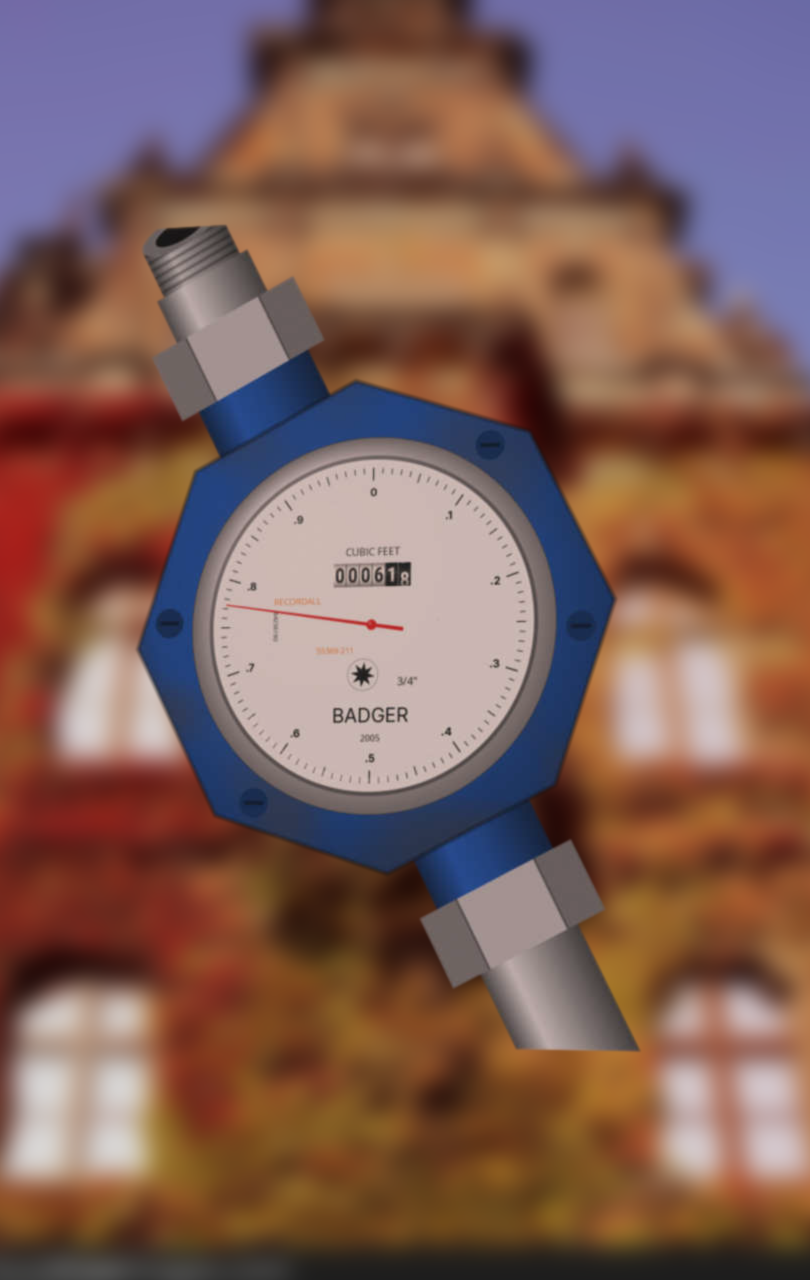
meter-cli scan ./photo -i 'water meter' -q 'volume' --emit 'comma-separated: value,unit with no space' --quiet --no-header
617.77,ft³
